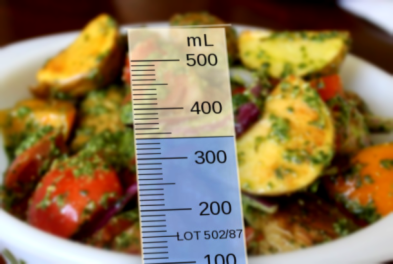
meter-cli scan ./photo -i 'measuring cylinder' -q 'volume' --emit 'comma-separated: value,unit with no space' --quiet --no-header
340,mL
